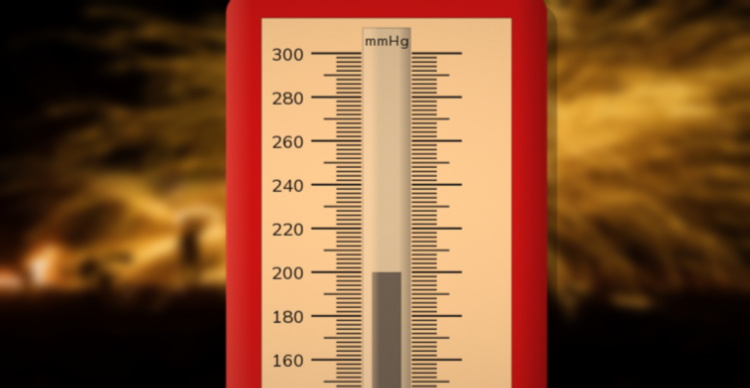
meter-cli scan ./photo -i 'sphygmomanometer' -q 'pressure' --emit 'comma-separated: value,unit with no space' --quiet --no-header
200,mmHg
